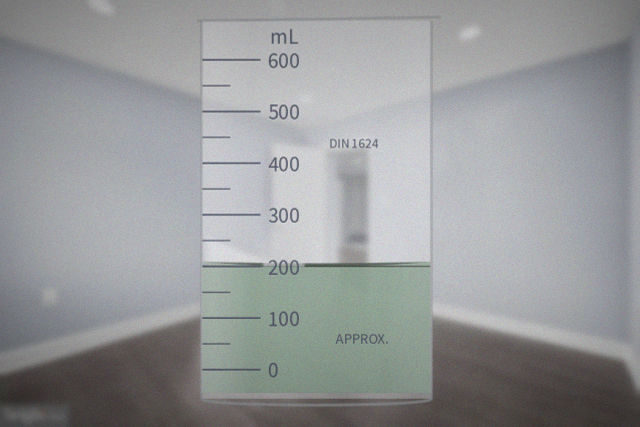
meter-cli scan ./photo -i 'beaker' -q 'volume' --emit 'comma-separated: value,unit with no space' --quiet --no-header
200,mL
